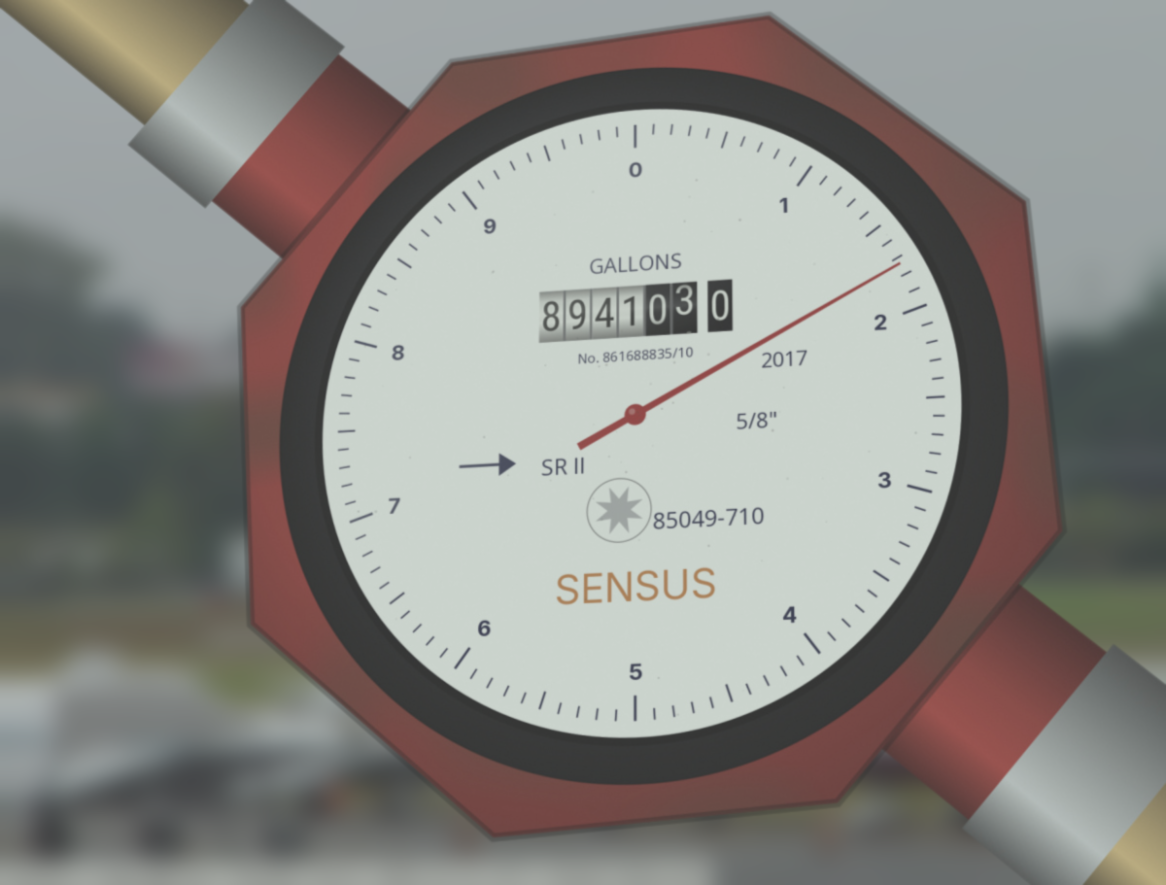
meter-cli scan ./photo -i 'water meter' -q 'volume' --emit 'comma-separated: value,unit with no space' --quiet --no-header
8941031.7,gal
